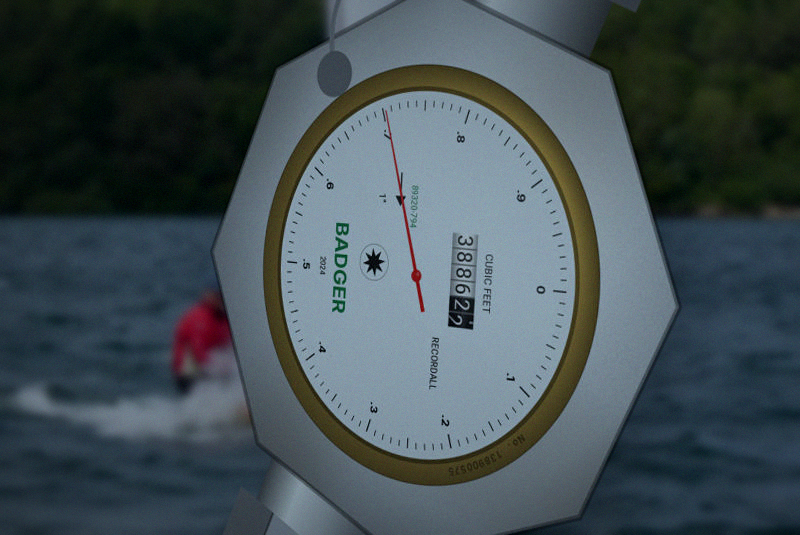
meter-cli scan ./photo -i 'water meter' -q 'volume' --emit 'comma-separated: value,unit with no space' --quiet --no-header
388621.70,ft³
